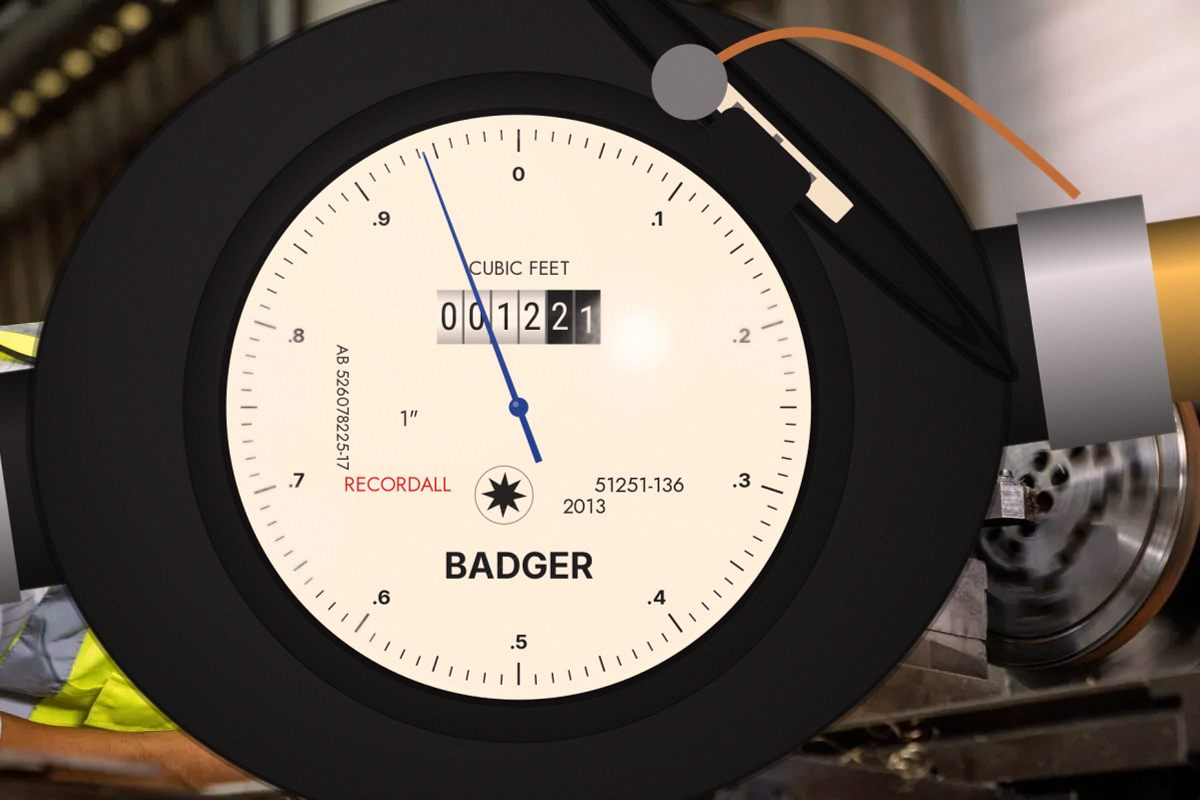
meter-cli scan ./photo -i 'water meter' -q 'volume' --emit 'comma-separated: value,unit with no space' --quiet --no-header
1220.94,ft³
